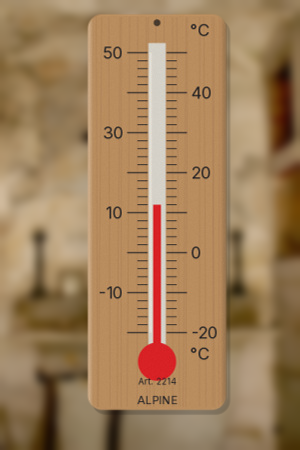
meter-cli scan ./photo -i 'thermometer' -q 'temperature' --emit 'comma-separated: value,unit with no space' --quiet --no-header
12,°C
